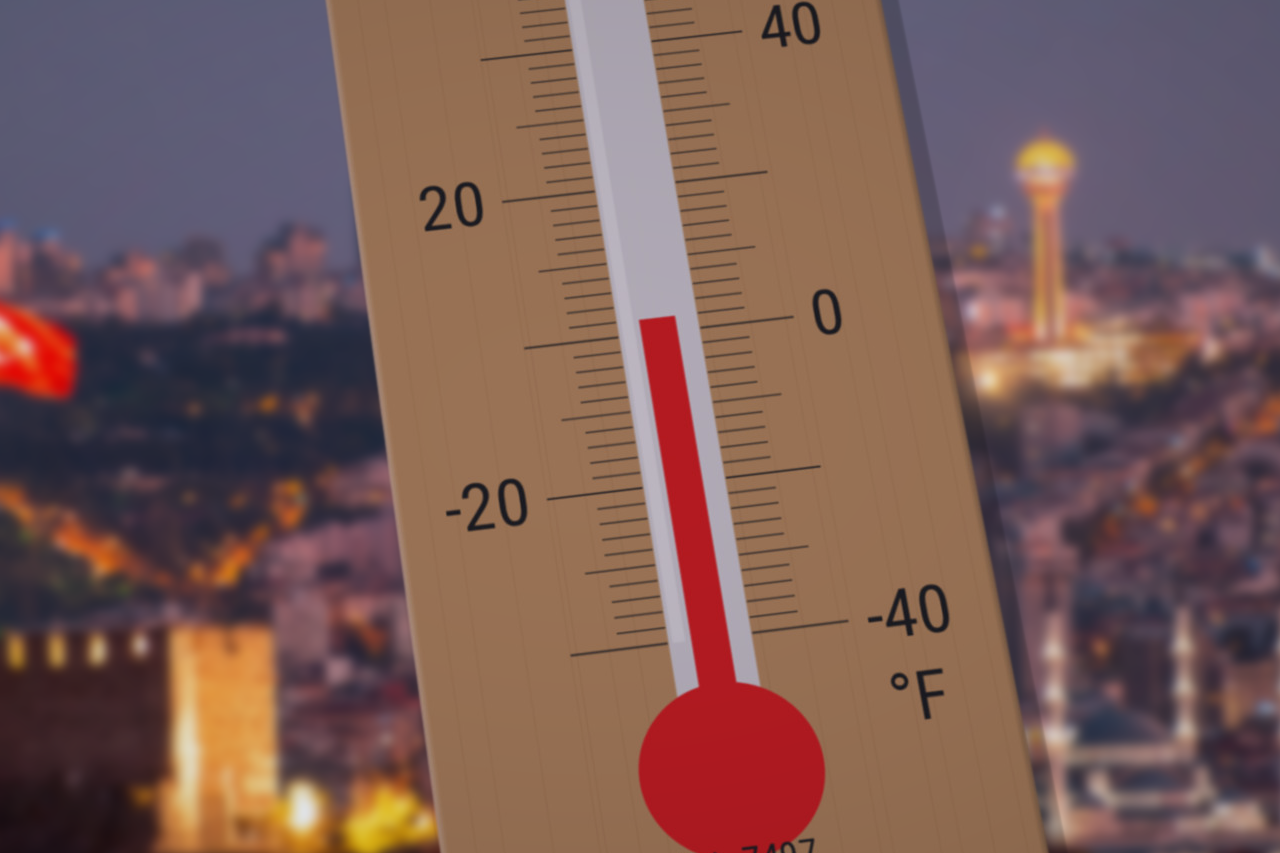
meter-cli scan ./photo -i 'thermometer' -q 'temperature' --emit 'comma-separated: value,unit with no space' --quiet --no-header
2,°F
